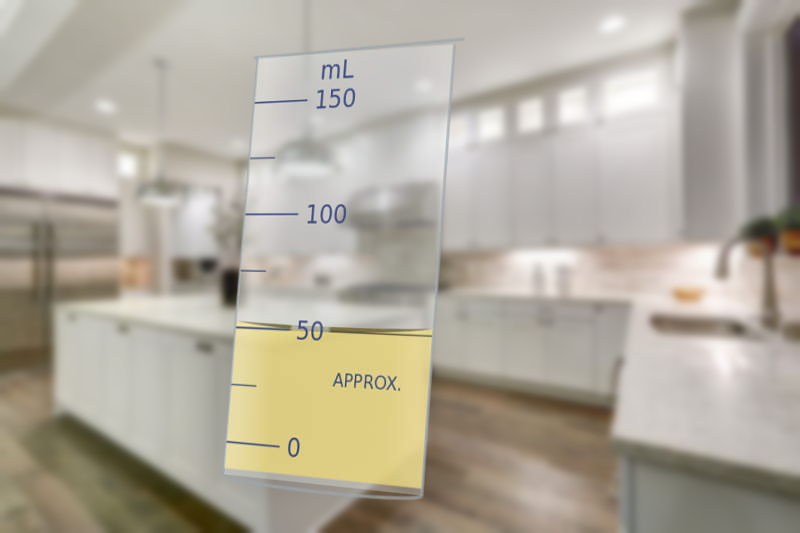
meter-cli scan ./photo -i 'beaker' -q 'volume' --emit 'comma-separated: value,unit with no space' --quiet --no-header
50,mL
